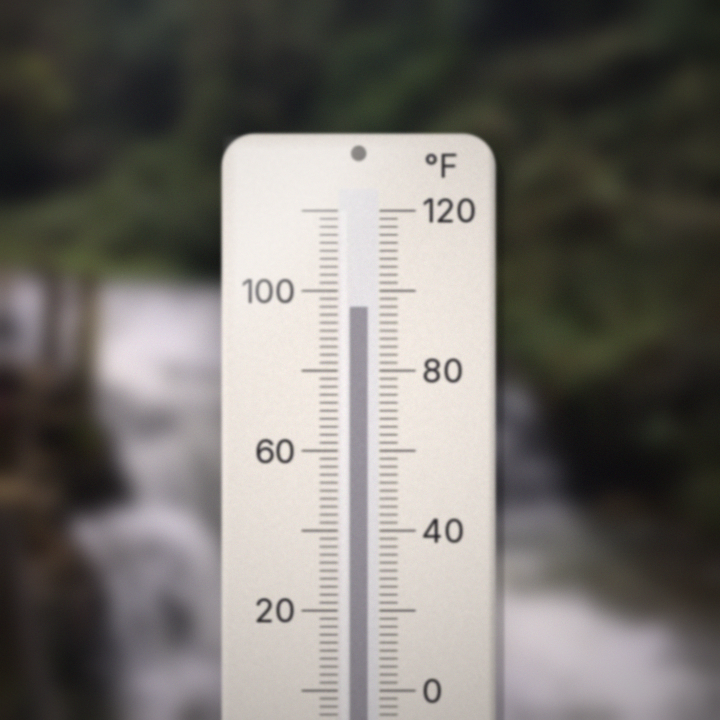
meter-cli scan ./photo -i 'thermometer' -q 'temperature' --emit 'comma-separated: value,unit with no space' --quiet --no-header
96,°F
